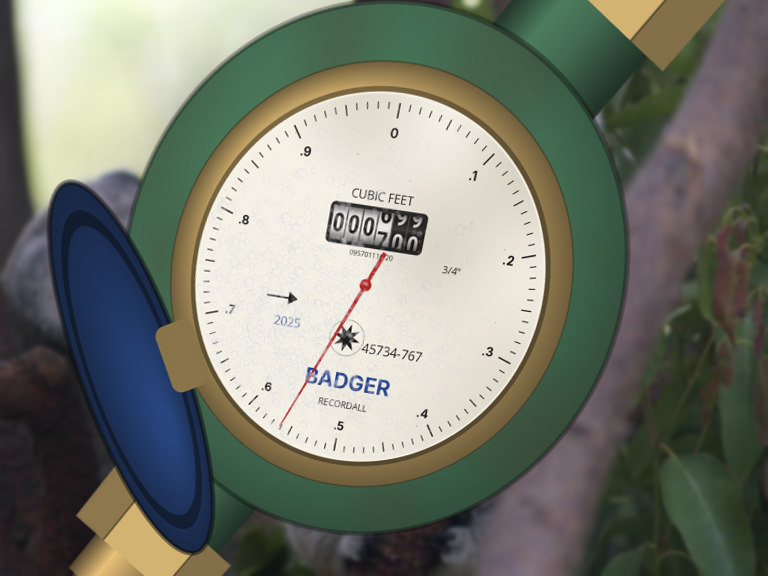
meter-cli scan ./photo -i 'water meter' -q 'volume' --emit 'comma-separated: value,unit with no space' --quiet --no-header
699.56,ft³
